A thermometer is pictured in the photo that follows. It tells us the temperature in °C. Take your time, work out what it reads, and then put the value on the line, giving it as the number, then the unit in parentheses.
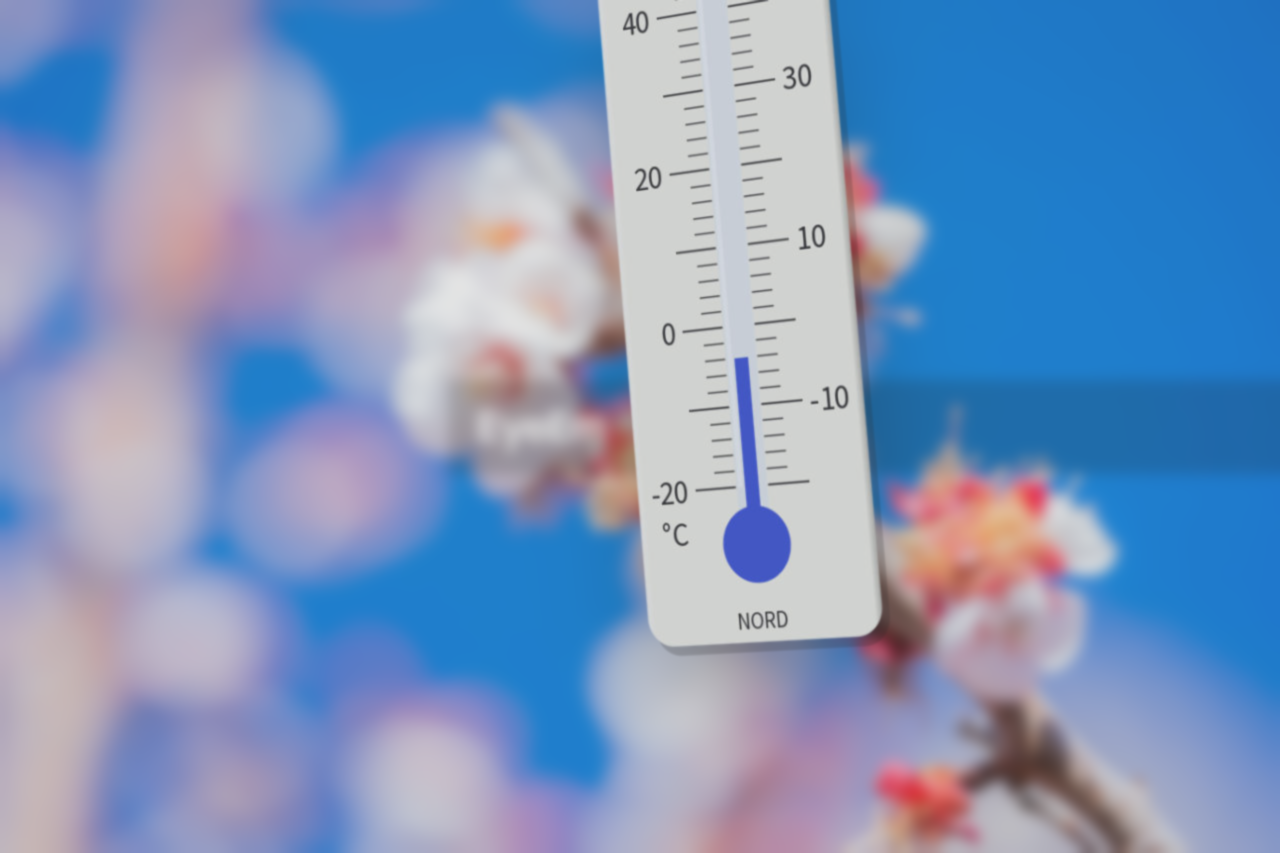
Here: -4 (°C)
